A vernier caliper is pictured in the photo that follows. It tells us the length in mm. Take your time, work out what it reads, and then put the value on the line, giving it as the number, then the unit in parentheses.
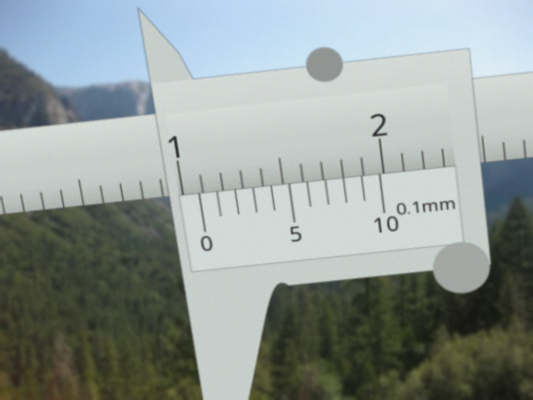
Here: 10.8 (mm)
